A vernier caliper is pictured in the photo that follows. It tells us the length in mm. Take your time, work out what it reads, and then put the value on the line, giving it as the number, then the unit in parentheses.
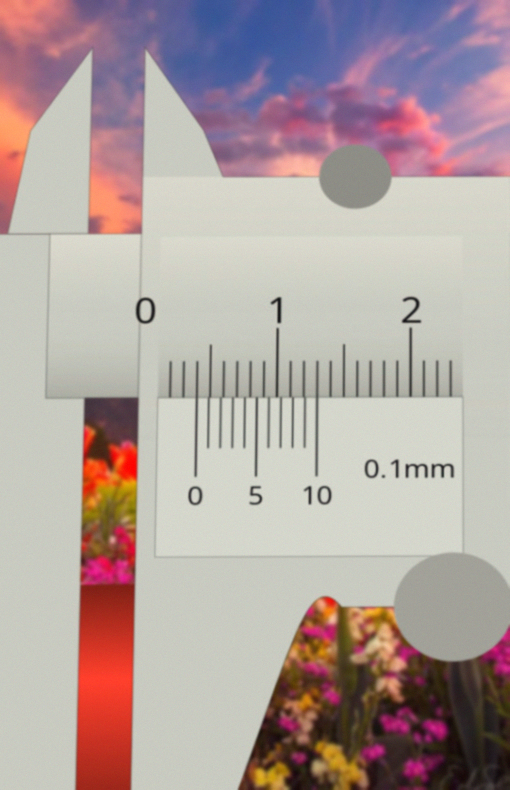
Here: 4.0 (mm)
